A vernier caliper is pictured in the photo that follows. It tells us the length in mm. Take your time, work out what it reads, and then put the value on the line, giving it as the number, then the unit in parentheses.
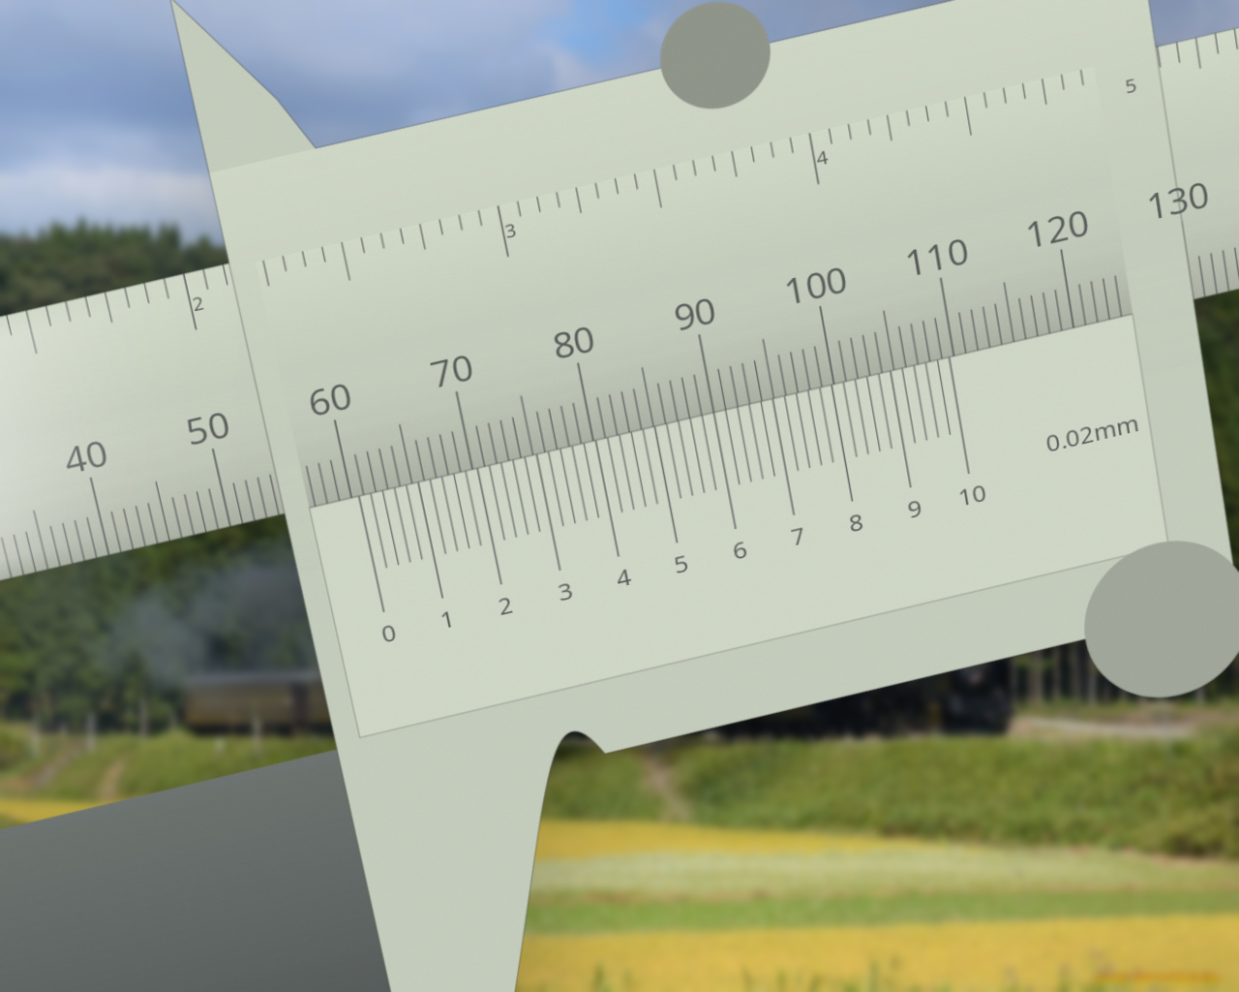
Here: 60.6 (mm)
